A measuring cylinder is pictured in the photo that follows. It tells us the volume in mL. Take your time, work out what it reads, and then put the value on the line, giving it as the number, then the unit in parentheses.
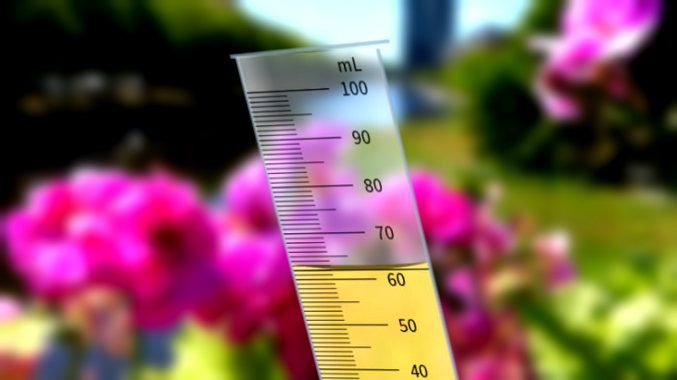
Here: 62 (mL)
